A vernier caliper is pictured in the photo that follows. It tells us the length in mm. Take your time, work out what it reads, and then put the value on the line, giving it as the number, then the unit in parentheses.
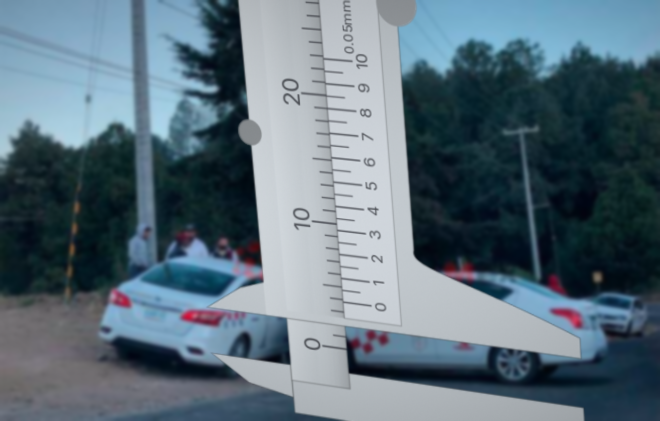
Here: 3.8 (mm)
